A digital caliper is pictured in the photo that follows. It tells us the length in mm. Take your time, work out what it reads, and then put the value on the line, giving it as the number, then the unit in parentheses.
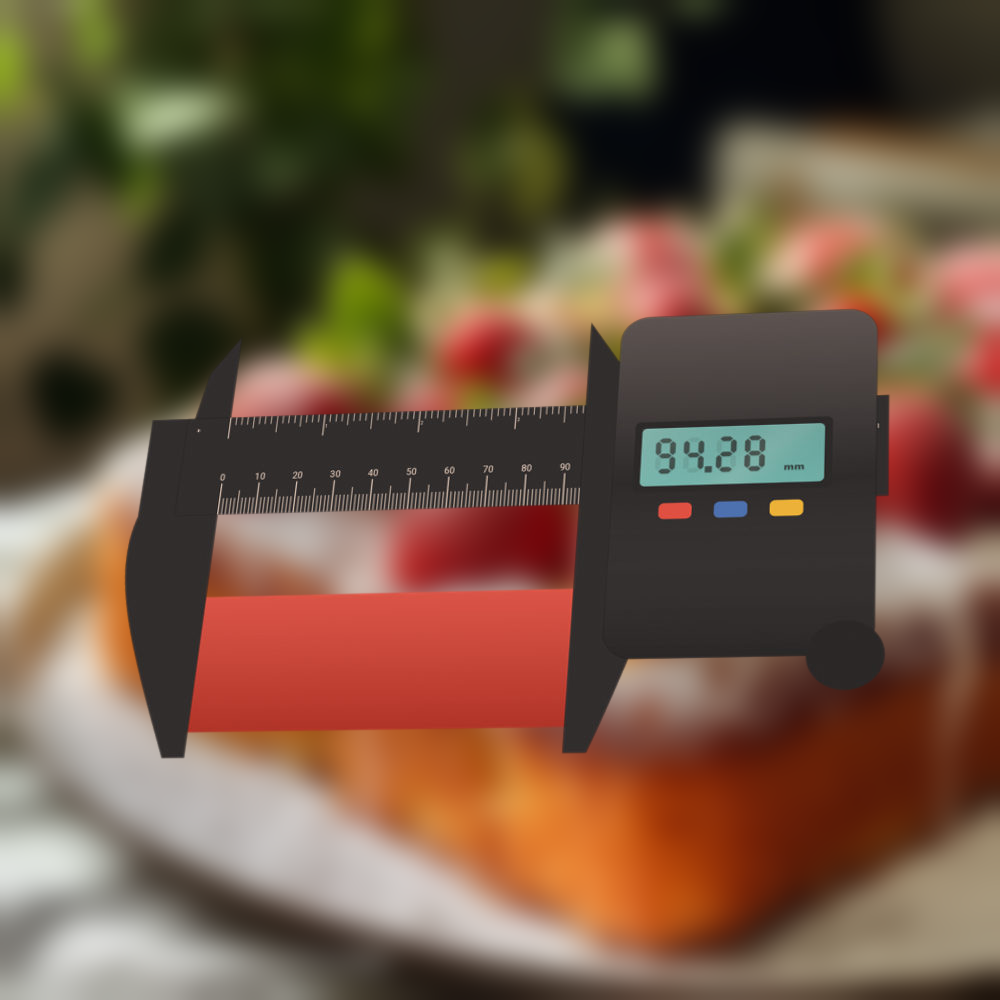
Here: 94.28 (mm)
